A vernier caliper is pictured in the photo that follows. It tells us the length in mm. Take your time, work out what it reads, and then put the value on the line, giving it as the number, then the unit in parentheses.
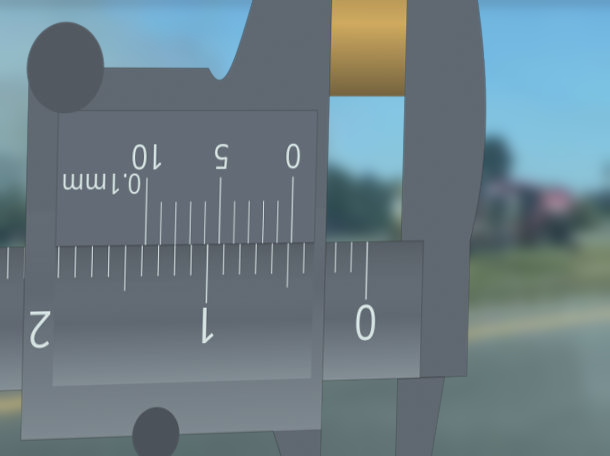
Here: 4.8 (mm)
